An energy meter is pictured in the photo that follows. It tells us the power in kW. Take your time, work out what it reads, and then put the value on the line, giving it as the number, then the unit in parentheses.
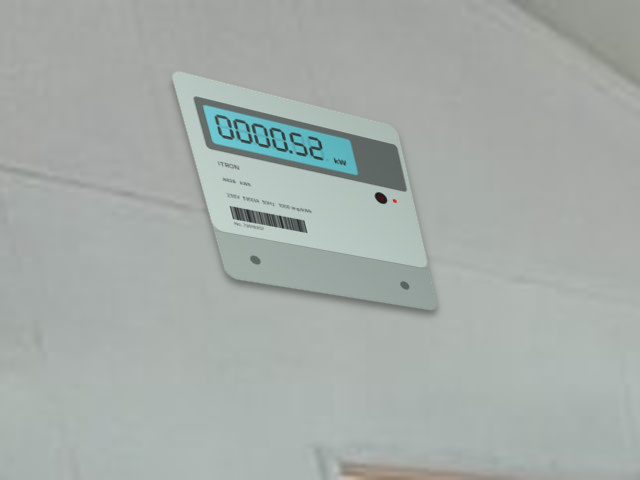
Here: 0.52 (kW)
